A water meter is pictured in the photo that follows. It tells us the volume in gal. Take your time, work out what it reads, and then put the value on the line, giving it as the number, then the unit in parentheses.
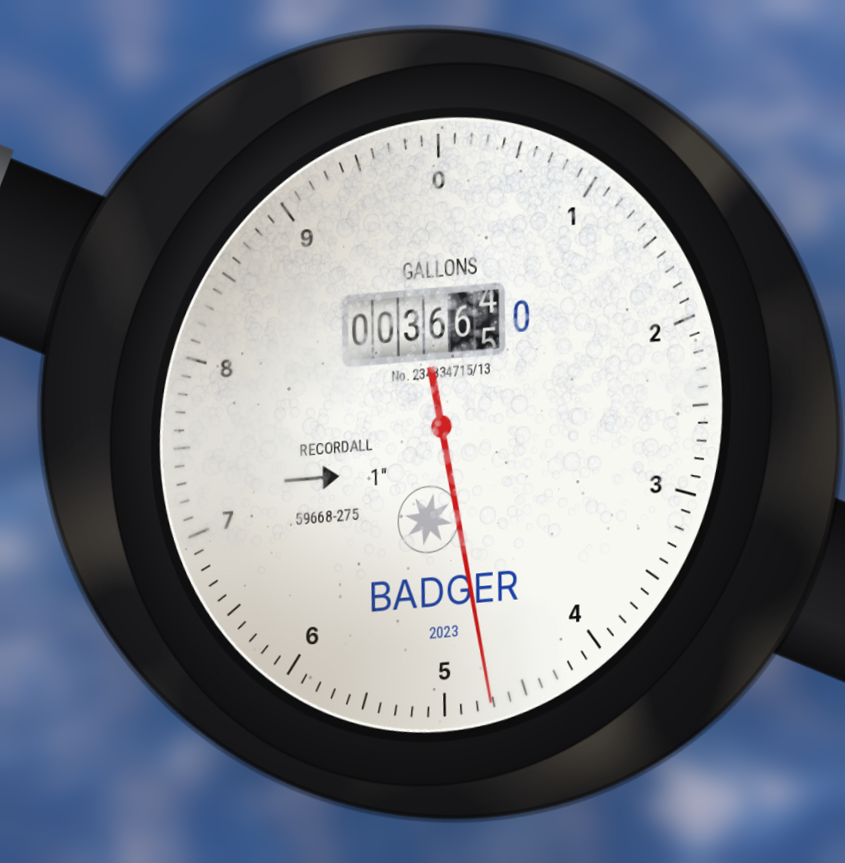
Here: 36644.7 (gal)
